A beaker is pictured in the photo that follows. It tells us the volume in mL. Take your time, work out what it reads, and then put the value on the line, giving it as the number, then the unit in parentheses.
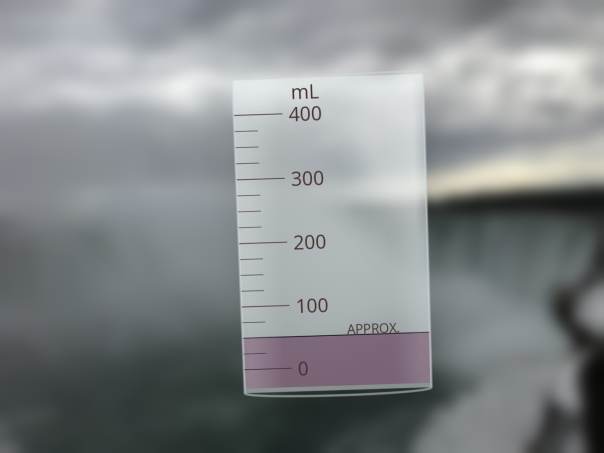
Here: 50 (mL)
